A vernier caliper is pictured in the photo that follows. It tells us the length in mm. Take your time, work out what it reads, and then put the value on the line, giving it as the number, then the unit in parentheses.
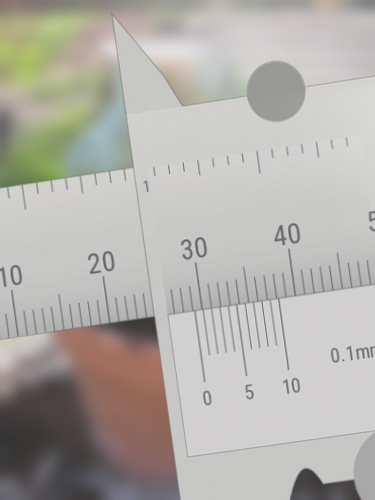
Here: 29.2 (mm)
